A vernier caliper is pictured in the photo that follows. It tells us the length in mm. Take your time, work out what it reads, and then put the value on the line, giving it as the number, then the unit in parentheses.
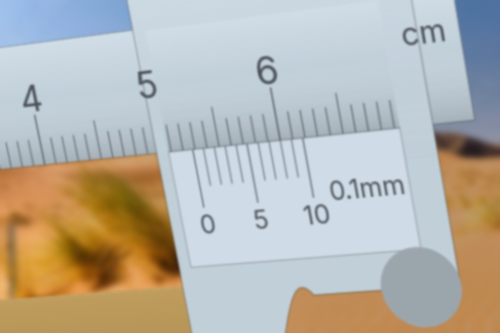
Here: 52.8 (mm)
